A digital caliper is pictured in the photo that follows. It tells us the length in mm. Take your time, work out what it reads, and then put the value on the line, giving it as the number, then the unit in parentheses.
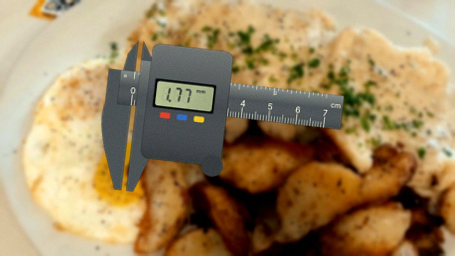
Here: 1.77 (mm)
